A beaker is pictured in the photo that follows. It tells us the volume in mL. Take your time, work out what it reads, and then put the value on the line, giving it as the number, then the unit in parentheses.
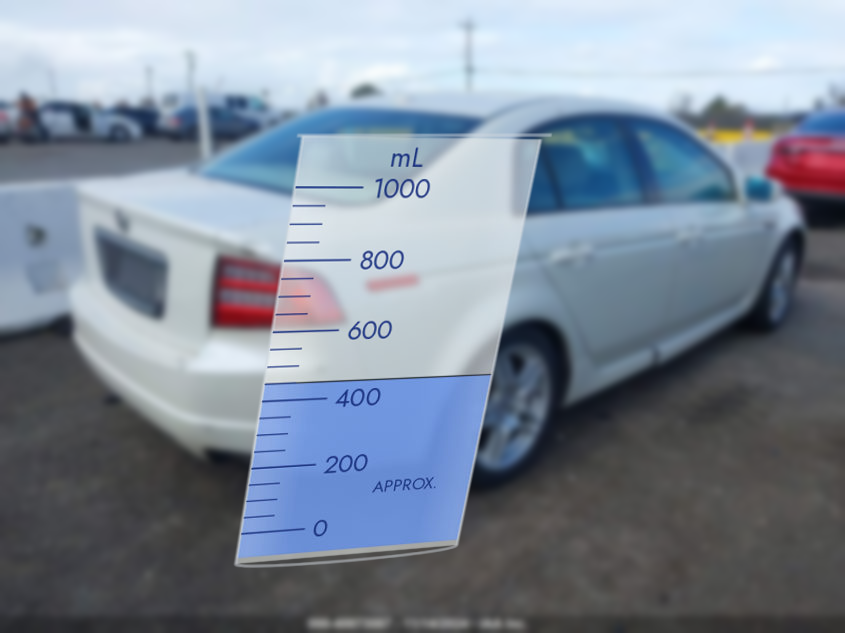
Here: 450 (mL)
